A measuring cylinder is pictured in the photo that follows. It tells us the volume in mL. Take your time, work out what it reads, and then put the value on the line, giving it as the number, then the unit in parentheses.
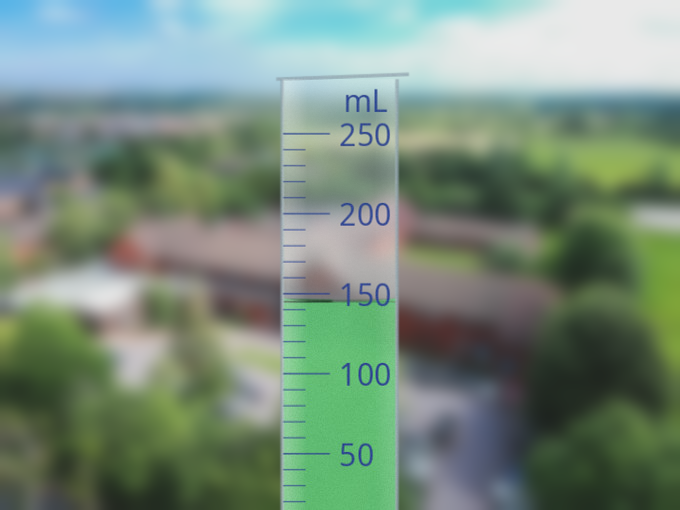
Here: 145 (mL)
